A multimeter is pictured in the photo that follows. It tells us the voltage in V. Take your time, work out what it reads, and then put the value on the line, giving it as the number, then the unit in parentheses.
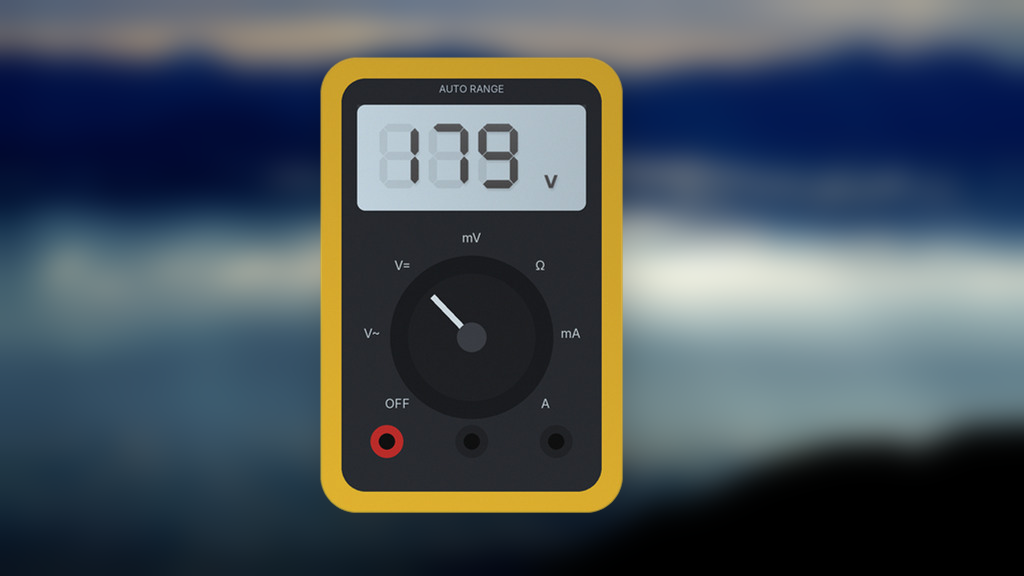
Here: 179 (V)
